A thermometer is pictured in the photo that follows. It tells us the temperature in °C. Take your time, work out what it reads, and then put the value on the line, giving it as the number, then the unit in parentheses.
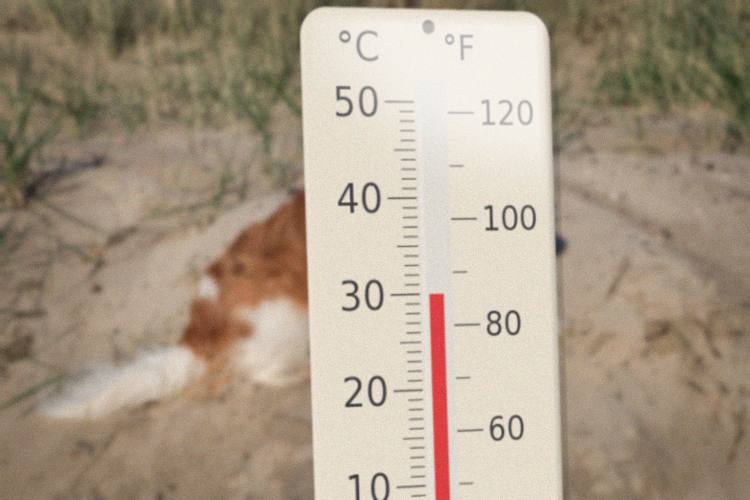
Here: 30 (°C)
